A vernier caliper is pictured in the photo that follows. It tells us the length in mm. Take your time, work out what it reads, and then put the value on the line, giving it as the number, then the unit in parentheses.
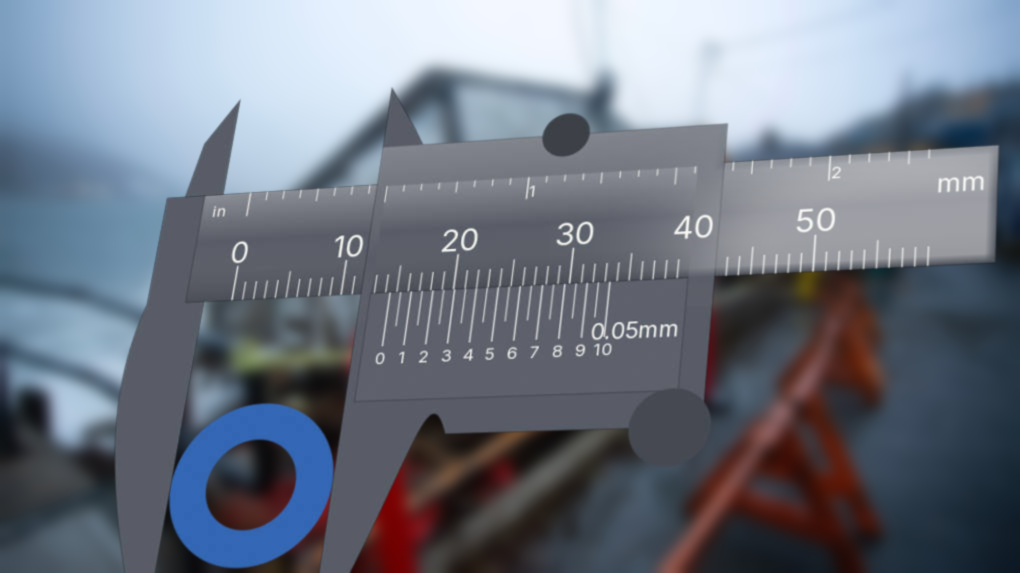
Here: 14.4 (mm)
